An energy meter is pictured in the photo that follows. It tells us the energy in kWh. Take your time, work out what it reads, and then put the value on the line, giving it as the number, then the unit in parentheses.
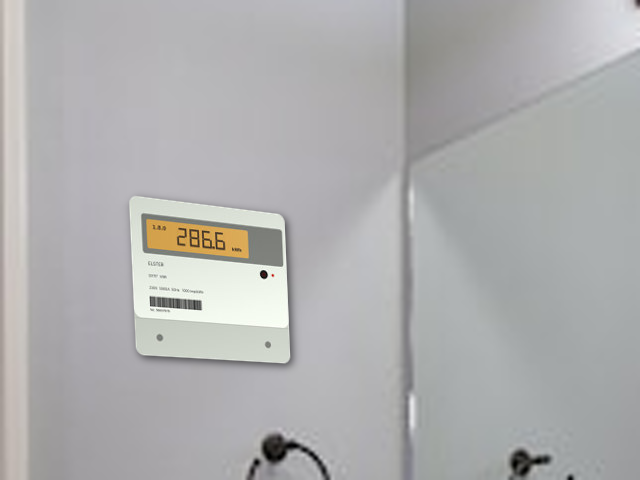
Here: 286.6 (kWh)
